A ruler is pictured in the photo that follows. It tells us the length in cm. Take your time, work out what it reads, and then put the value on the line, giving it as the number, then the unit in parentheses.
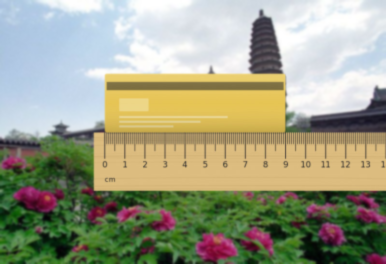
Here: 9 (cm)
